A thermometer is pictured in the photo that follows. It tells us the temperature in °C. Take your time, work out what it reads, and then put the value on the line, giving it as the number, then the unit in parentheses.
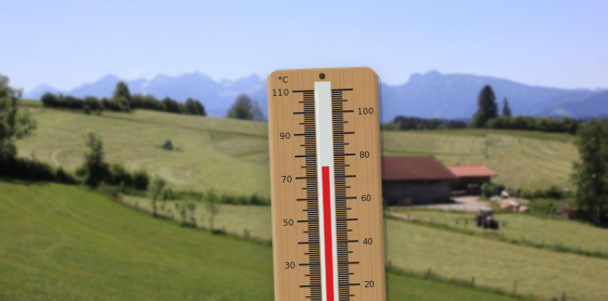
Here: 75 (°C)
